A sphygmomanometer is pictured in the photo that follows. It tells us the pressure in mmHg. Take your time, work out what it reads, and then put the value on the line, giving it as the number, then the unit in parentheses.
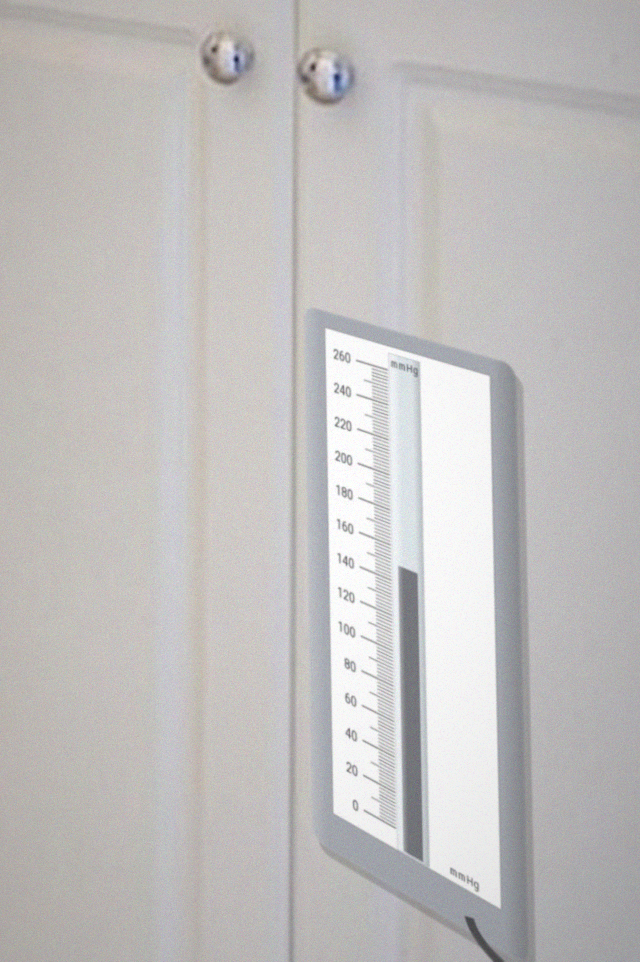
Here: 150 (mmHg)
